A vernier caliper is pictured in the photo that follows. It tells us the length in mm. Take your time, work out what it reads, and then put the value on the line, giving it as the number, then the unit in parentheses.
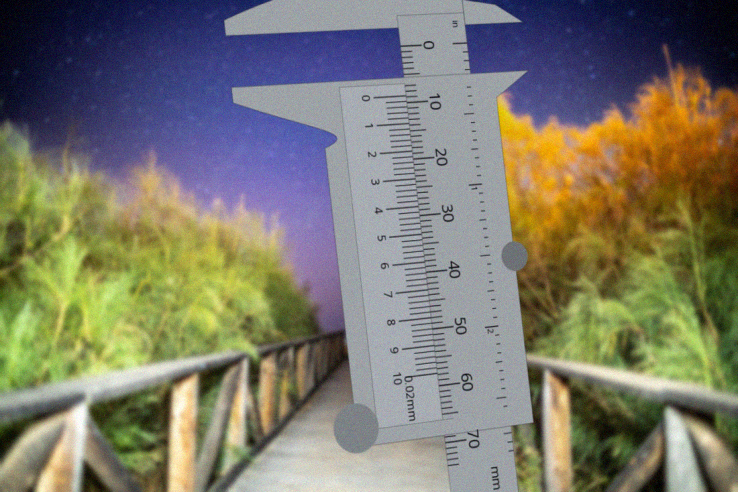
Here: 8.8 (mm)
